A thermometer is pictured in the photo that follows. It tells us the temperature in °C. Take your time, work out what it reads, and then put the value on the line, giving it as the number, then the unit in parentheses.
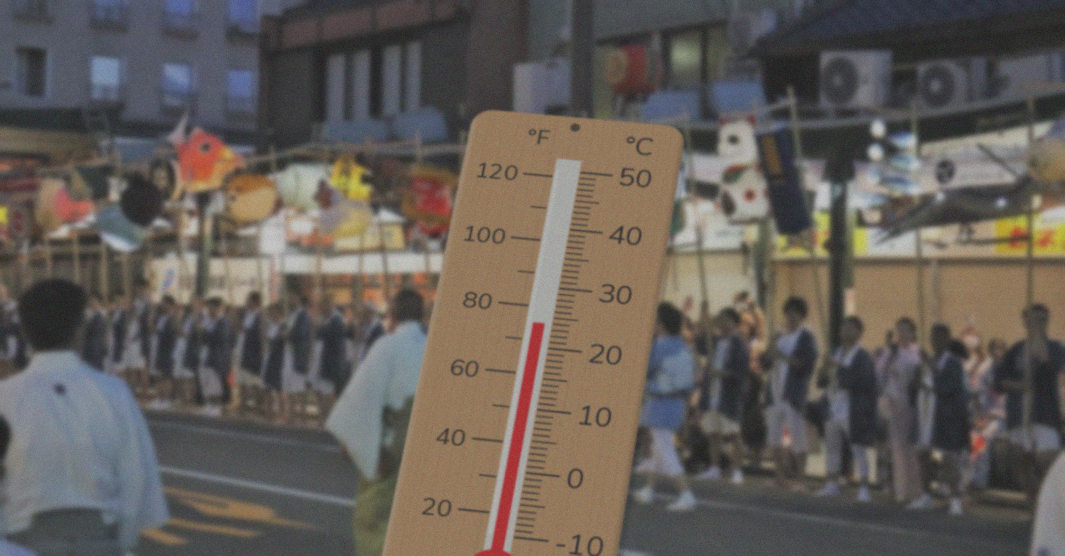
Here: 24 (°C)
